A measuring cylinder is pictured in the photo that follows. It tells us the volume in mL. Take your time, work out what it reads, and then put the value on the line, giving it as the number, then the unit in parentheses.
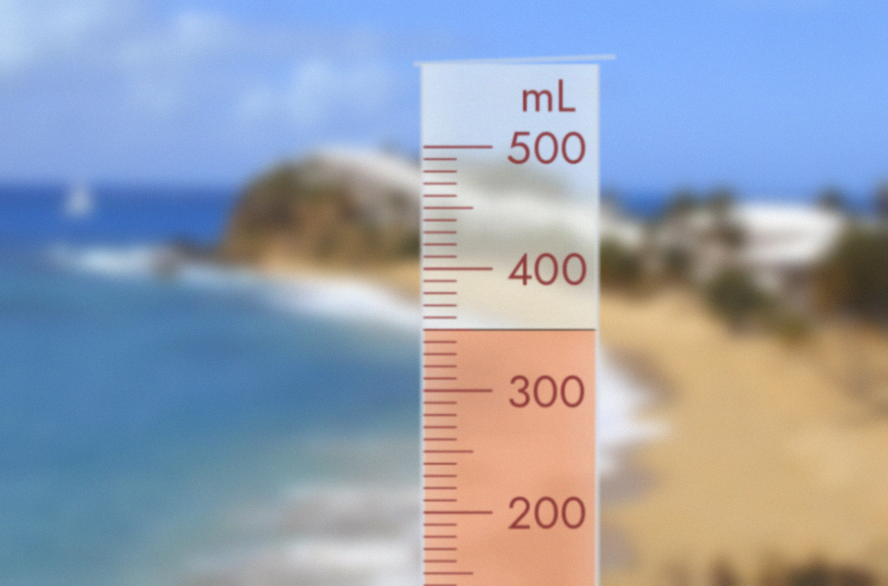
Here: 350 (mL)
